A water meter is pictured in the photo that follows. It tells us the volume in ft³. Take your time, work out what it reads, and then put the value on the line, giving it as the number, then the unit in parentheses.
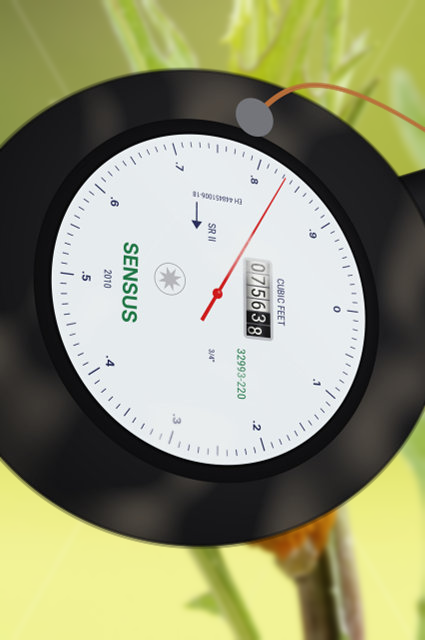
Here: 75637.83 (ft³)
